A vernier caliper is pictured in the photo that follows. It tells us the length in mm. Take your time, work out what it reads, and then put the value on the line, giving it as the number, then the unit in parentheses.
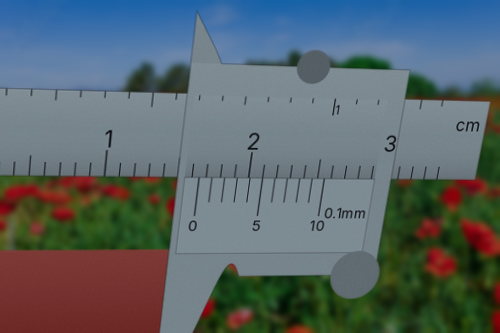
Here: 16.5 (mm)
